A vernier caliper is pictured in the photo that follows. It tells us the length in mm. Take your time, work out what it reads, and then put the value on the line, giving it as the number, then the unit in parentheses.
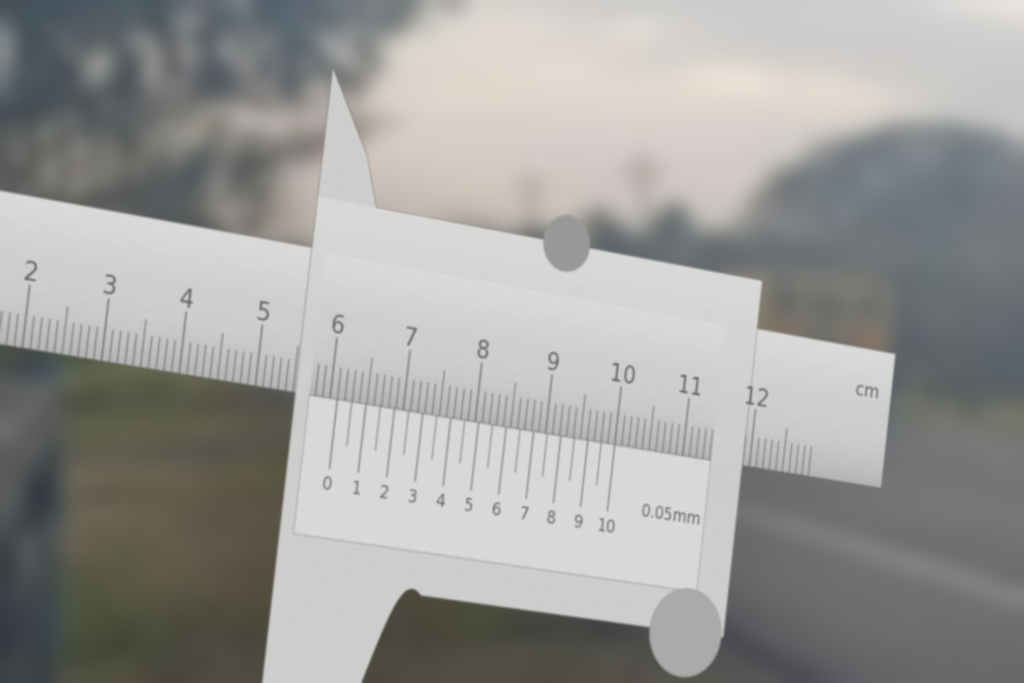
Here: 61.0 (mm)
